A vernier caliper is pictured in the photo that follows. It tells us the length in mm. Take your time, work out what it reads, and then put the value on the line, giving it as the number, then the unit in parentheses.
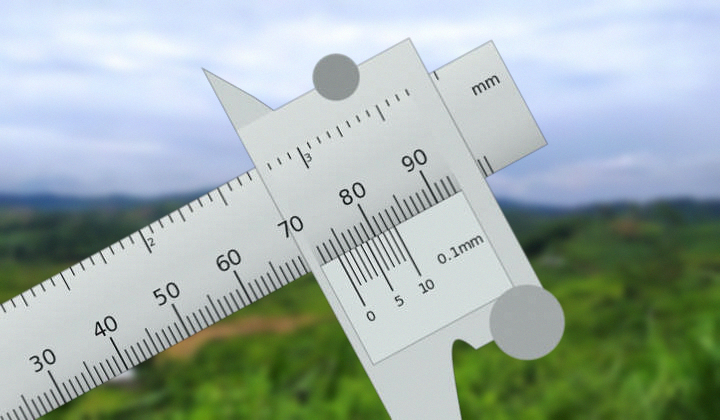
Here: 74.0 (mm)
